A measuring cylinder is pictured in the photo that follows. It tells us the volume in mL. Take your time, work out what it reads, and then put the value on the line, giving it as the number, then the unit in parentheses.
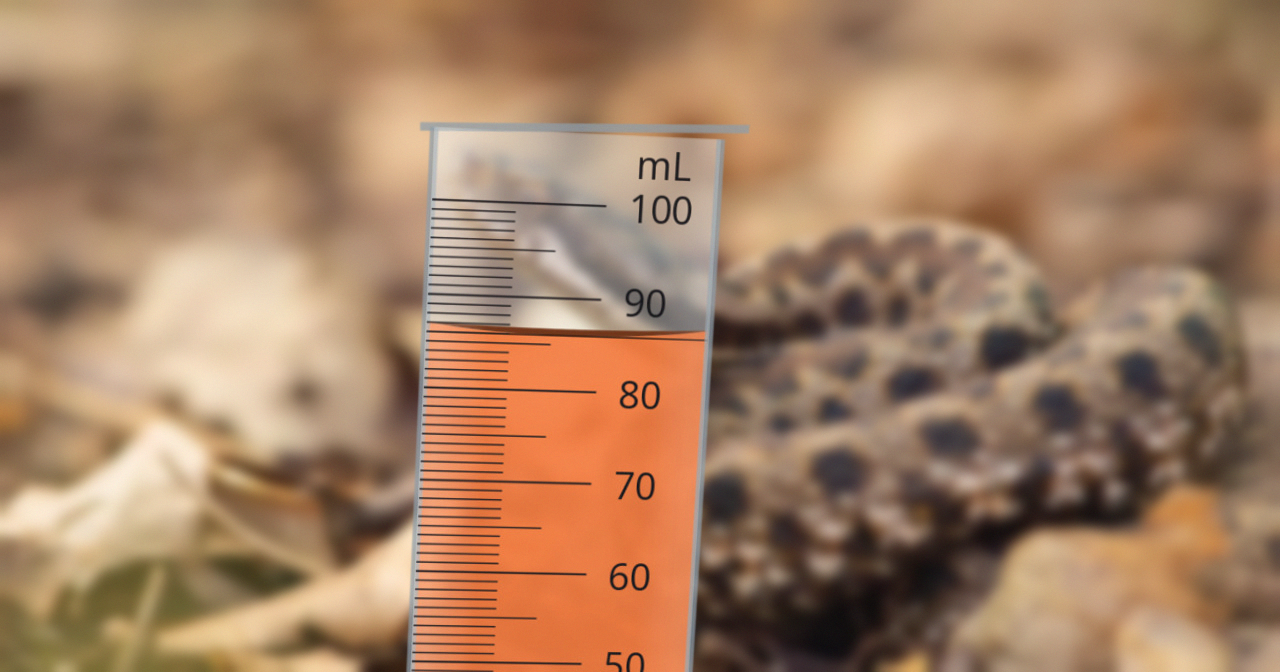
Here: 86 (mL)
